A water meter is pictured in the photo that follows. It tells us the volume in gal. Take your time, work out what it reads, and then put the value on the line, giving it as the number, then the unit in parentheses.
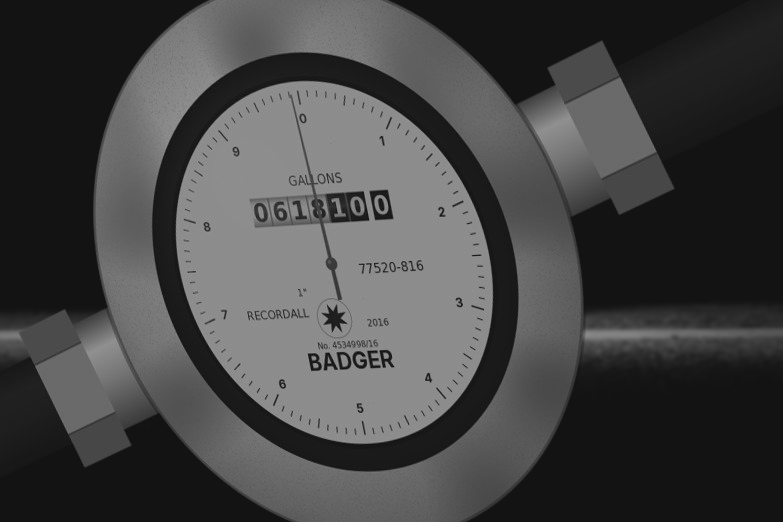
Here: 618099.9 (gal)
